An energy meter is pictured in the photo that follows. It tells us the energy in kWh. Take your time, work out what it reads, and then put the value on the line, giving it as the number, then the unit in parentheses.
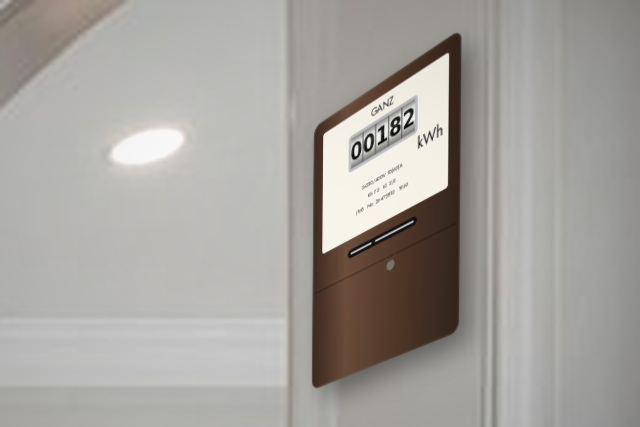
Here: 182 (kWh)
